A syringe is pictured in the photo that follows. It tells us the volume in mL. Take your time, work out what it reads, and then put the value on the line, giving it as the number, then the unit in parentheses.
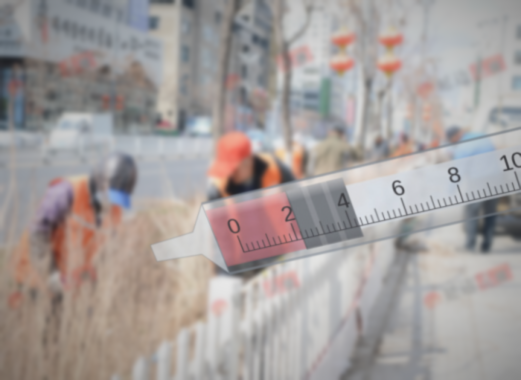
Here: 2.2 (mL)
